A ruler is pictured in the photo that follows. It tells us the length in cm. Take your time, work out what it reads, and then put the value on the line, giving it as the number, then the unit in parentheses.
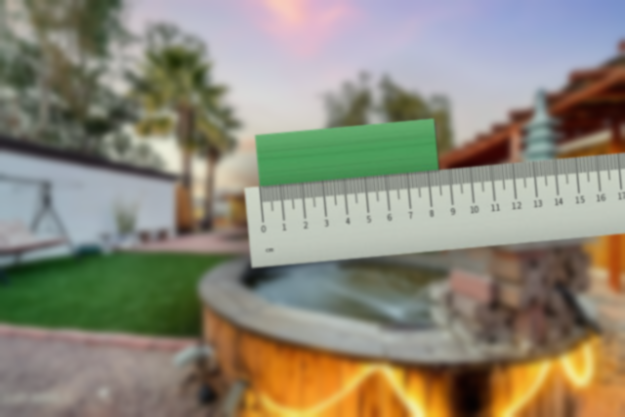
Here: 8.5 (cm)
